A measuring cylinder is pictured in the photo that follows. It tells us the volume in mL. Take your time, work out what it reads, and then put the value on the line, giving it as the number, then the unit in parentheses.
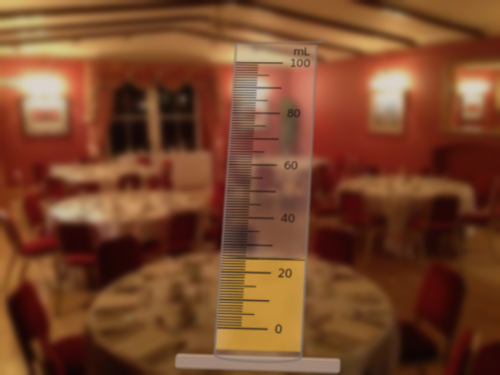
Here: 25 (mL)
